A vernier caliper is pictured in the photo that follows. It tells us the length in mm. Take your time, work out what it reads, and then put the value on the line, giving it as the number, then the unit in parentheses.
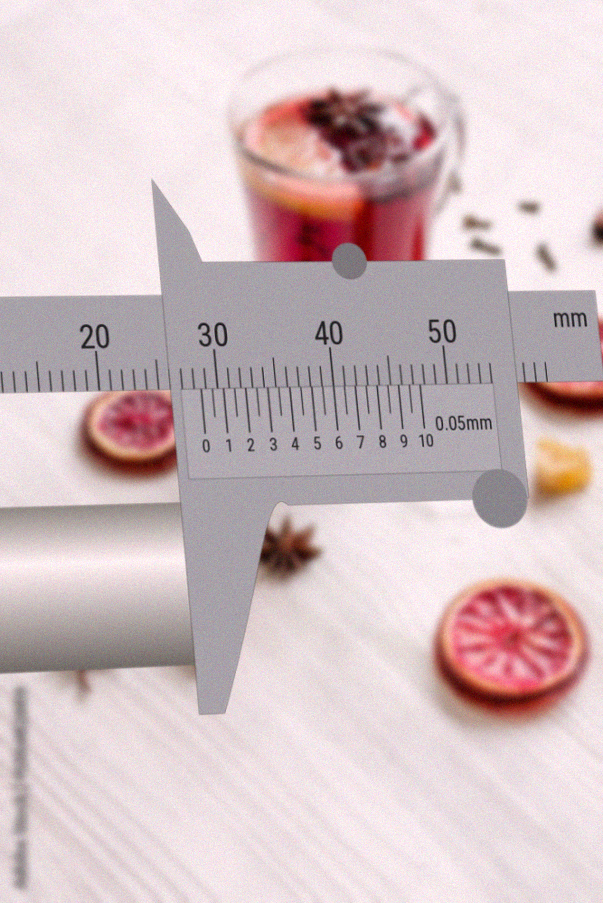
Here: 28.6 (mm)
